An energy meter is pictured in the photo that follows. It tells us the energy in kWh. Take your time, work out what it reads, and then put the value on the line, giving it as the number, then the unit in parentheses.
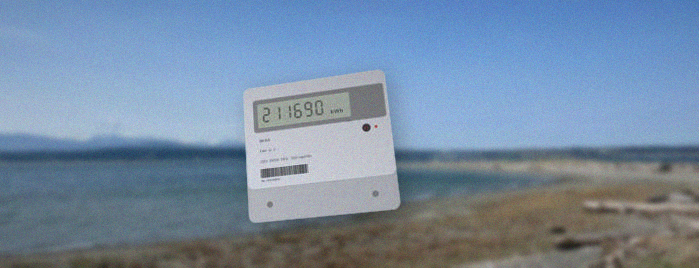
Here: 211690 (kWh)
